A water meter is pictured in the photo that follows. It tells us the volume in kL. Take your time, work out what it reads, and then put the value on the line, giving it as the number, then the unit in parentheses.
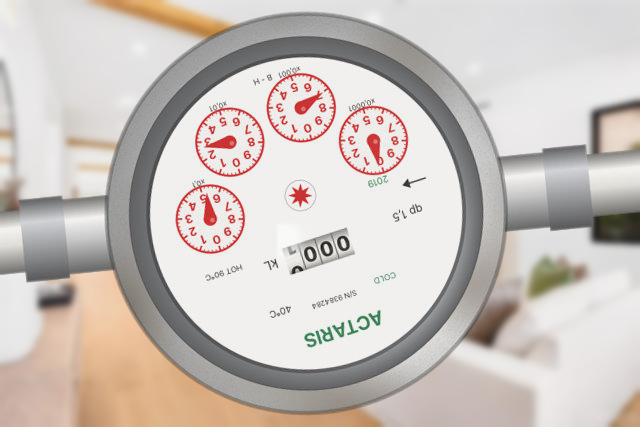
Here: 0.5270 (kL)
